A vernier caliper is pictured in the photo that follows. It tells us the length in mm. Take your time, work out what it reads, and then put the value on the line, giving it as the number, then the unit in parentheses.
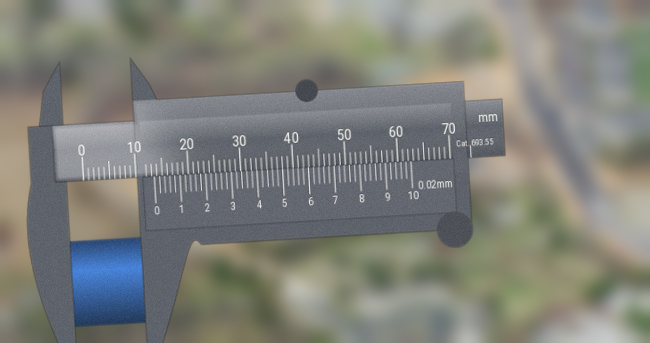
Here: 13.5 (mm)
